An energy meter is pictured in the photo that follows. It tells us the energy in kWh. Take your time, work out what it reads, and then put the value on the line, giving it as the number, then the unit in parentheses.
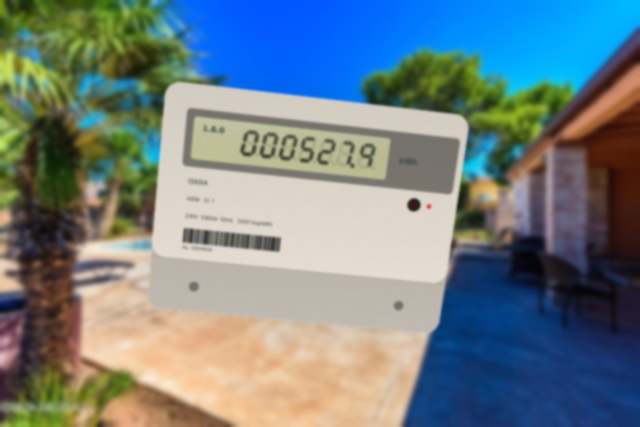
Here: 527.9 (kWh)
